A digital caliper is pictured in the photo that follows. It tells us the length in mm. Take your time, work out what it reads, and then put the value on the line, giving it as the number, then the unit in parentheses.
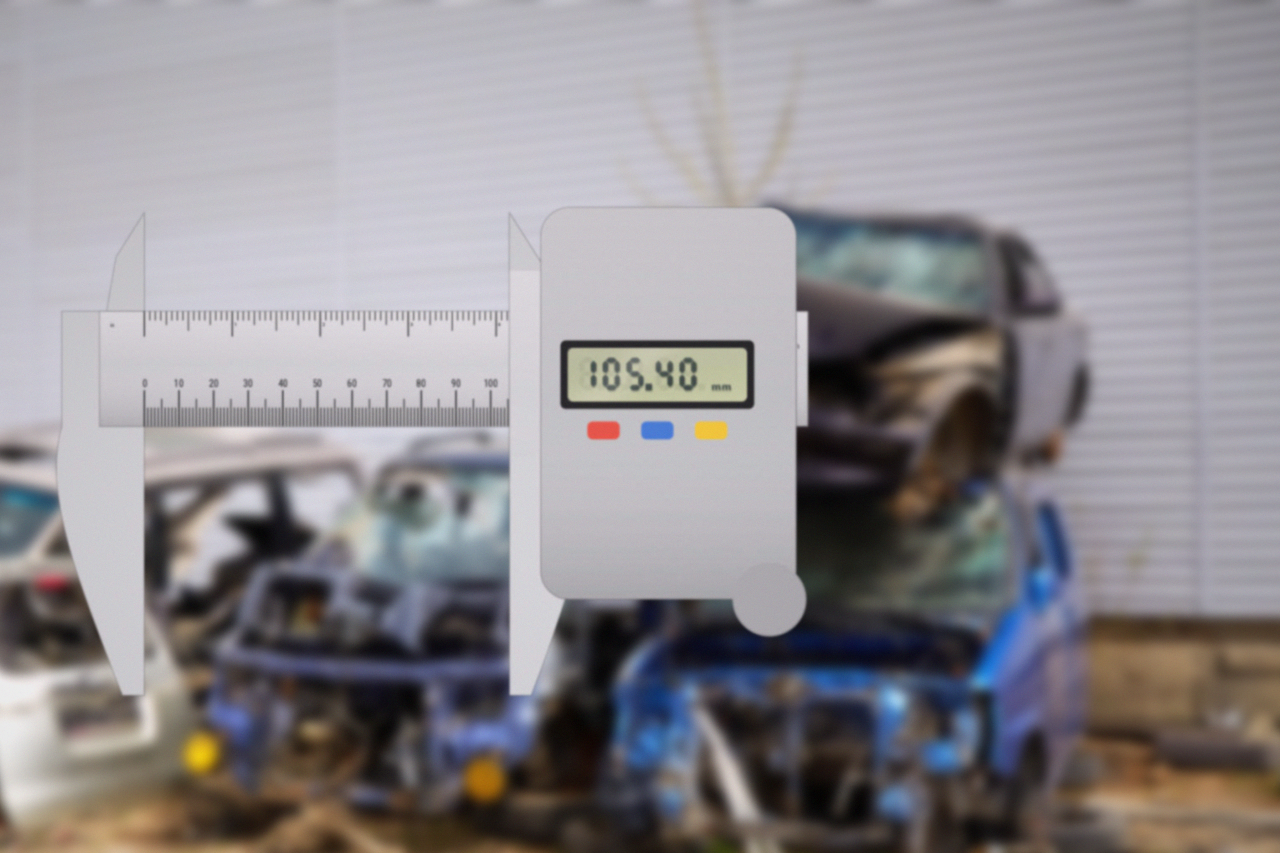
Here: 105.40 (mm)
